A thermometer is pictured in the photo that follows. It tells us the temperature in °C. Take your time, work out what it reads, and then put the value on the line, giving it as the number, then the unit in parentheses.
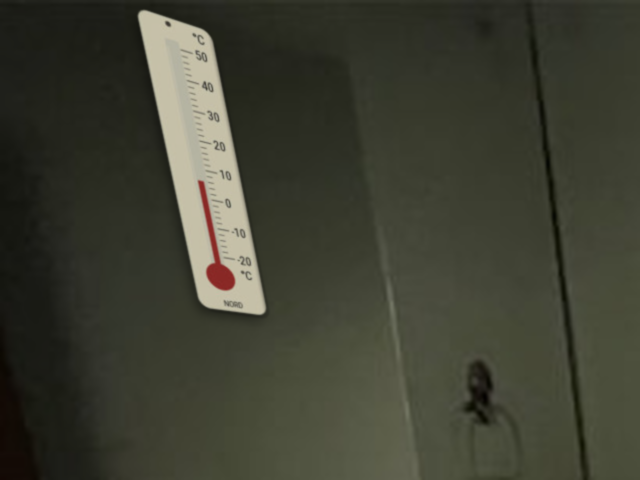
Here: 6 (°C)
